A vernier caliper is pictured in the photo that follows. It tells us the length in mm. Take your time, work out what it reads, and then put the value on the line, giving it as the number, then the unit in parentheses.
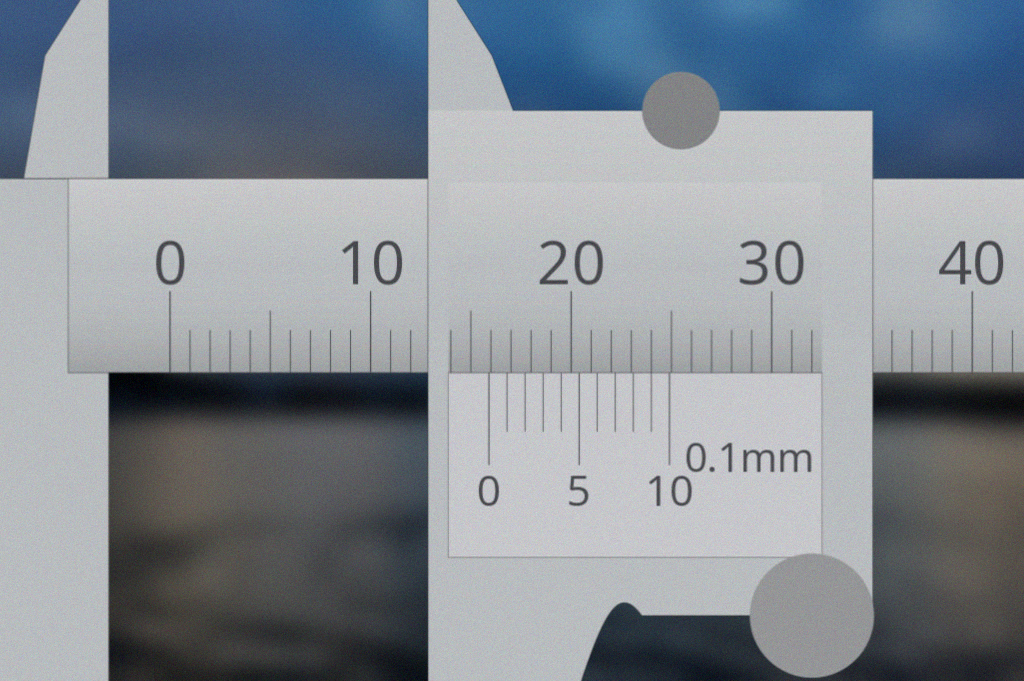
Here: 15.9 (mm)
